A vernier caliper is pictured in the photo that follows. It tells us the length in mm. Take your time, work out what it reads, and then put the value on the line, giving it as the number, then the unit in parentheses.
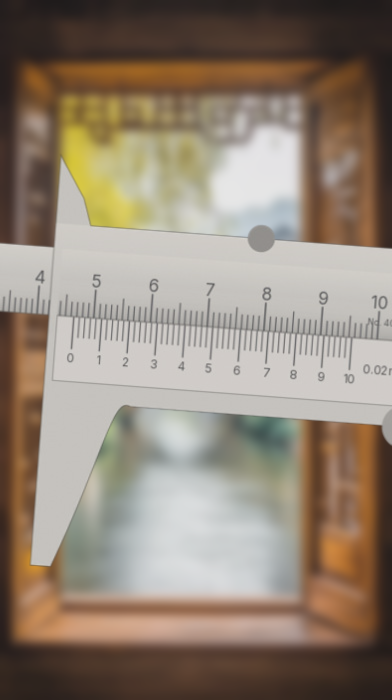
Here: 46.5 (mm)
